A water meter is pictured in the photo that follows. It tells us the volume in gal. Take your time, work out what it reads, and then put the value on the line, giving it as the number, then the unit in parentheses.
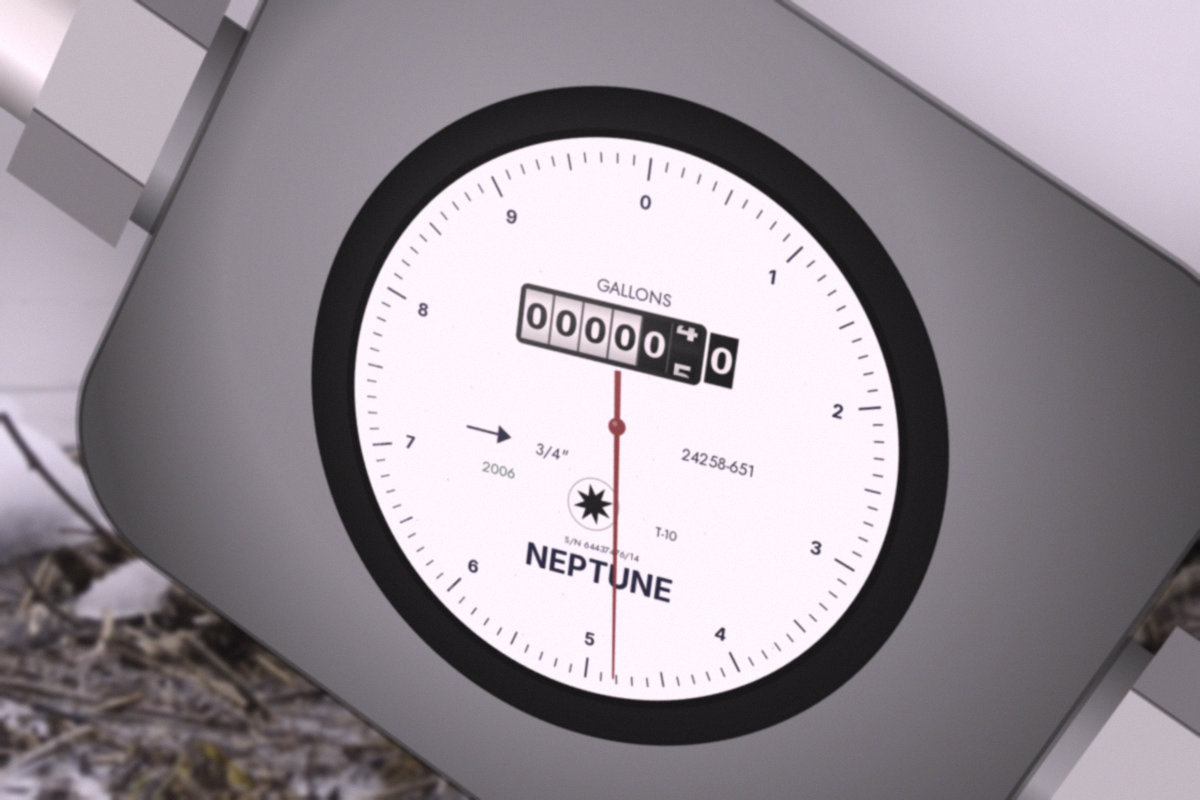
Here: 44.8 (gal)
